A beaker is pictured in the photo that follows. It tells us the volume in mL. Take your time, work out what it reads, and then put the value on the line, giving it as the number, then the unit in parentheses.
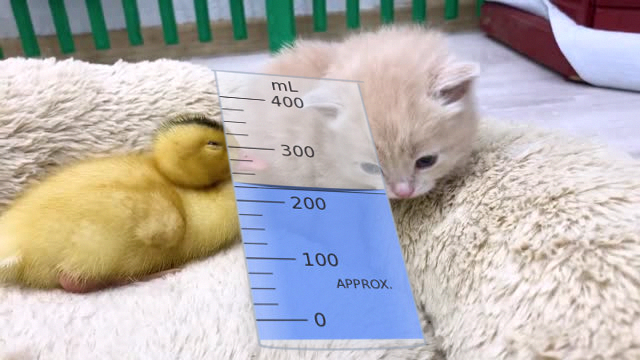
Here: 225 (mL)
